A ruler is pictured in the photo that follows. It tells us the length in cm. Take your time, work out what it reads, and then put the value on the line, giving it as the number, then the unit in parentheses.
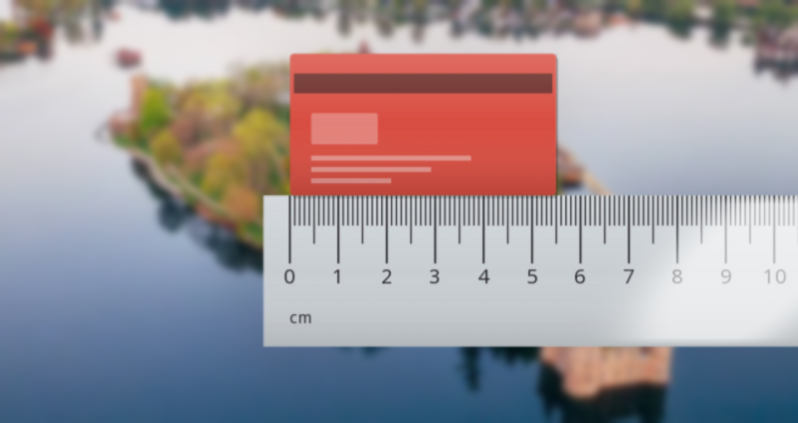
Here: 5.5 (cm)
